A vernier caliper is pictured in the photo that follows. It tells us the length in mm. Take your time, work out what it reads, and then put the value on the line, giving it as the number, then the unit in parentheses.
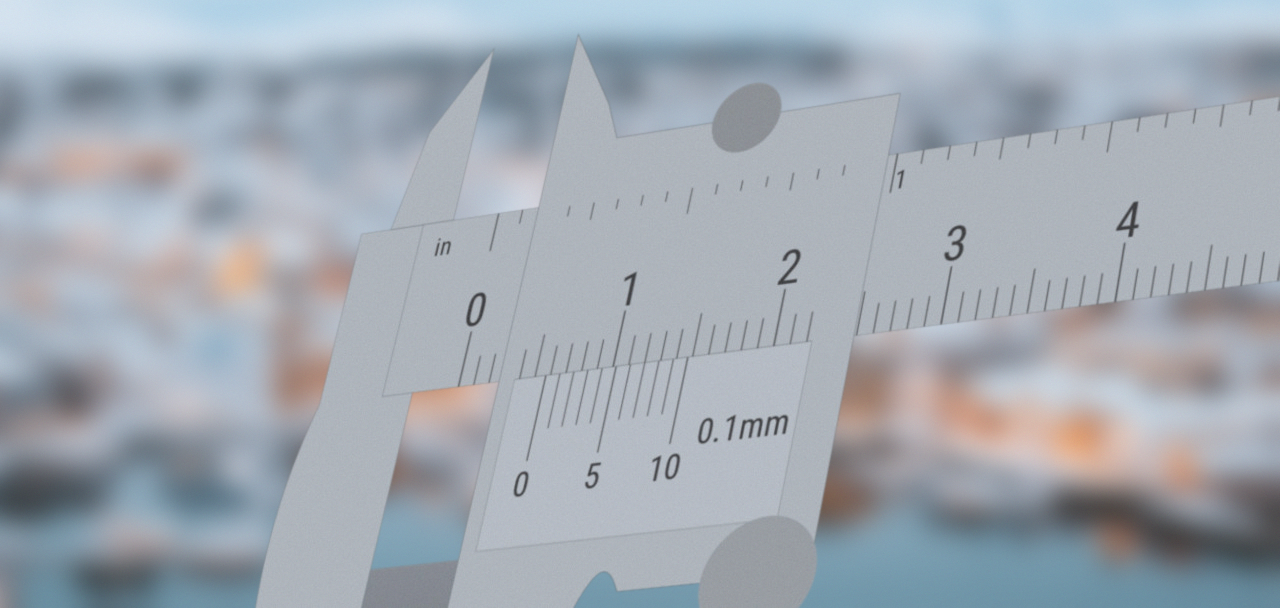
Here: 5.7 (mm)
